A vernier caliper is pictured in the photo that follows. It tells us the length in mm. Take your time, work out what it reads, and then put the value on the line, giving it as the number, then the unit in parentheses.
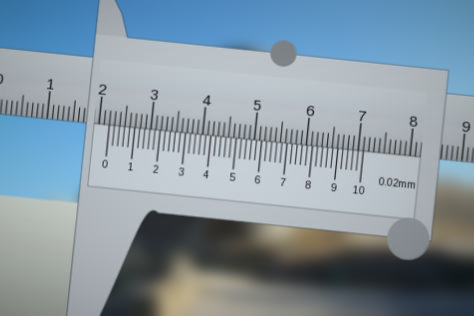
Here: 22.0 (mm)
